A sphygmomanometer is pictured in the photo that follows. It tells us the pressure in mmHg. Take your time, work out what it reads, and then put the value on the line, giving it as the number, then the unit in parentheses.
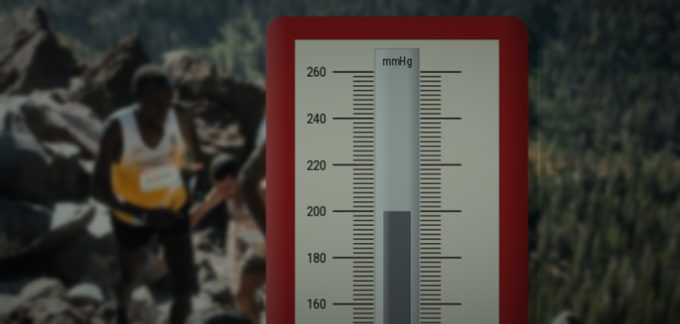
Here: 200 (mmHg)
